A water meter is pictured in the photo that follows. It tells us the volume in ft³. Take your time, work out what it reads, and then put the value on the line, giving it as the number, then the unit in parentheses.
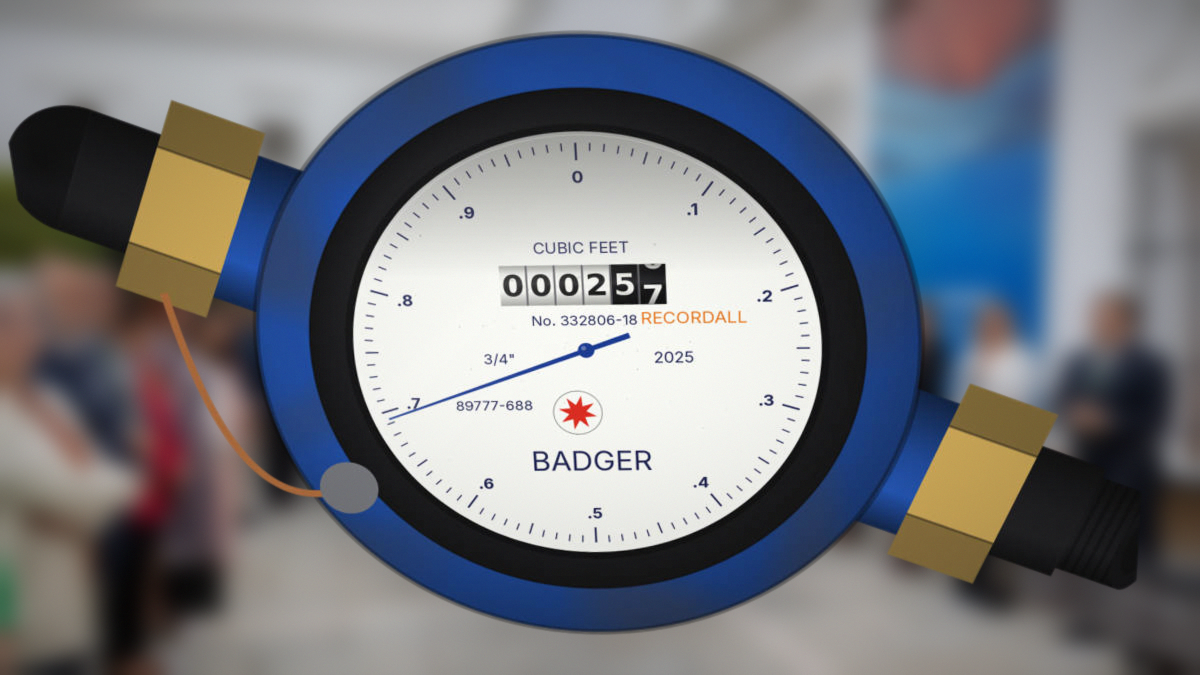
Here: 256.69 (ft³)
